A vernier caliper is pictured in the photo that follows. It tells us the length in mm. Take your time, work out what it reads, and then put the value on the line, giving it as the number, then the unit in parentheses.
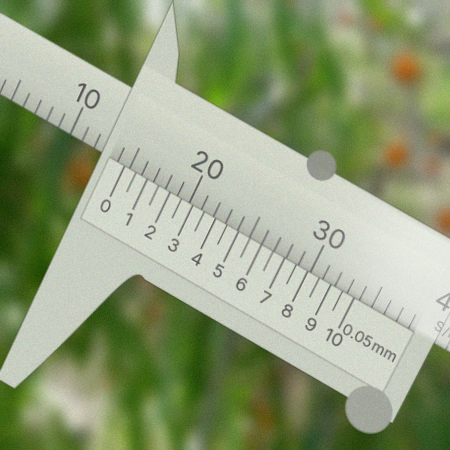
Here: 14.6 (mm)
